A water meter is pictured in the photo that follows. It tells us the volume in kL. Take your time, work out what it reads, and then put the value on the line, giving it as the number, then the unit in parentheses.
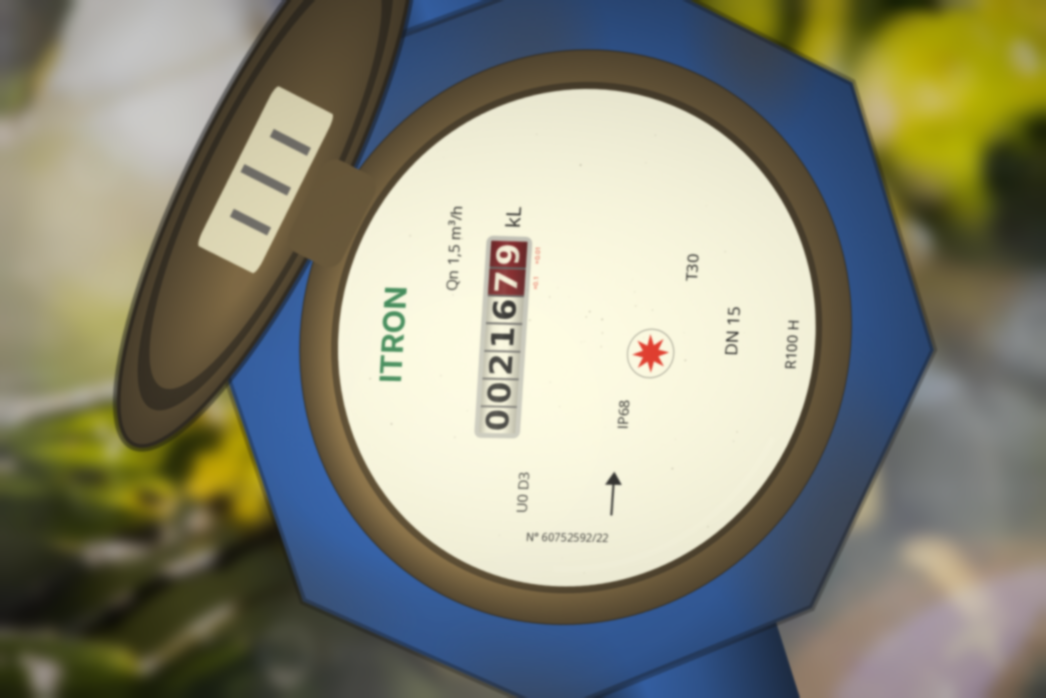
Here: 216.79 (kL)
